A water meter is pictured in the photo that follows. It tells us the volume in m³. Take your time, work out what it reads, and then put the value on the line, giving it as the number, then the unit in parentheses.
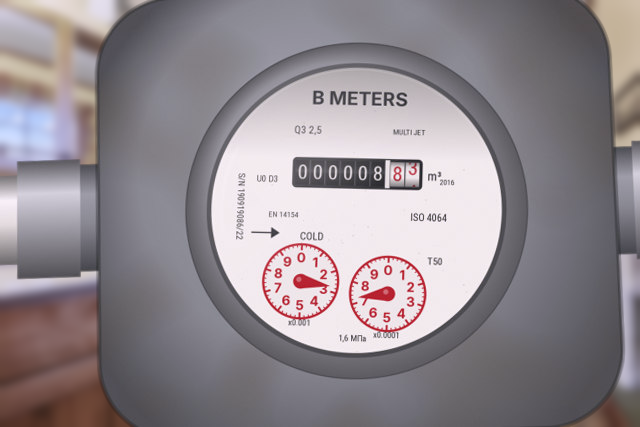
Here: 8.8327 (m³)
